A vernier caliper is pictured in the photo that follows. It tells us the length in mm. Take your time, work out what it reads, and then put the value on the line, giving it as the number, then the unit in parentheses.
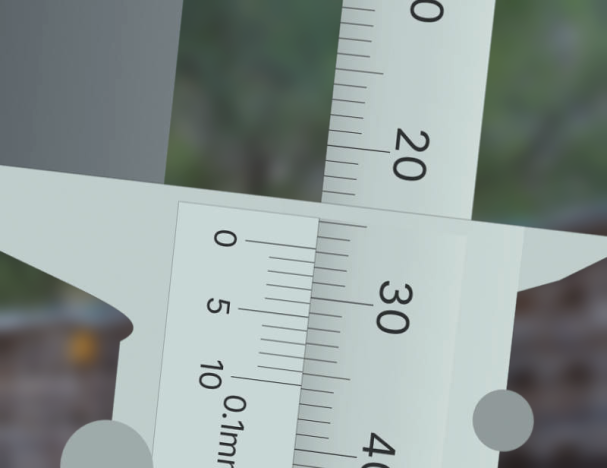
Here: 26.8 (mm)
